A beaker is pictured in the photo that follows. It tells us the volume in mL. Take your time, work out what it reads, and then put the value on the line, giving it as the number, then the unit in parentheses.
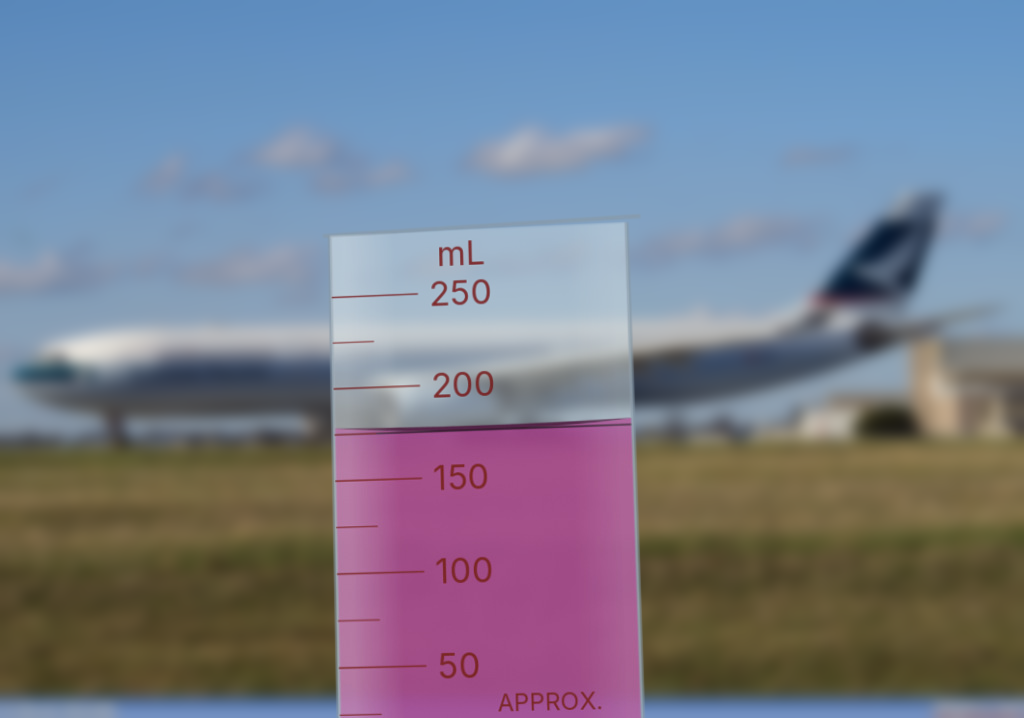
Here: 175 (mL)
